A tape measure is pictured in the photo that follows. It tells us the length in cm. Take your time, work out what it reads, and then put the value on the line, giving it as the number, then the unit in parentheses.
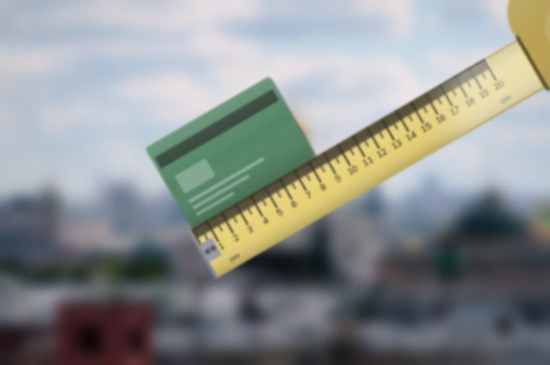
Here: 8.5 (cm)
